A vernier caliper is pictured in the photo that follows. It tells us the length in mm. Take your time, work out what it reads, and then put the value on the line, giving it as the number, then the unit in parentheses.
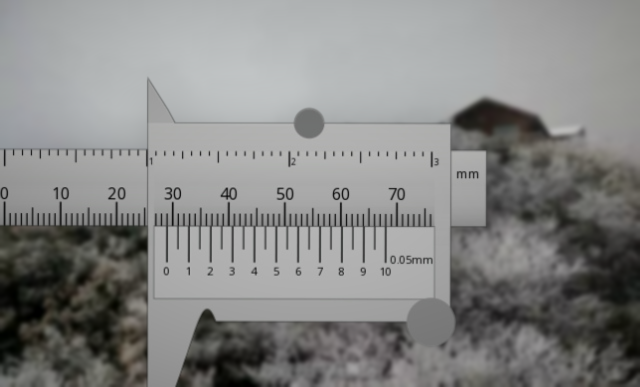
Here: 29.0 (mm)
